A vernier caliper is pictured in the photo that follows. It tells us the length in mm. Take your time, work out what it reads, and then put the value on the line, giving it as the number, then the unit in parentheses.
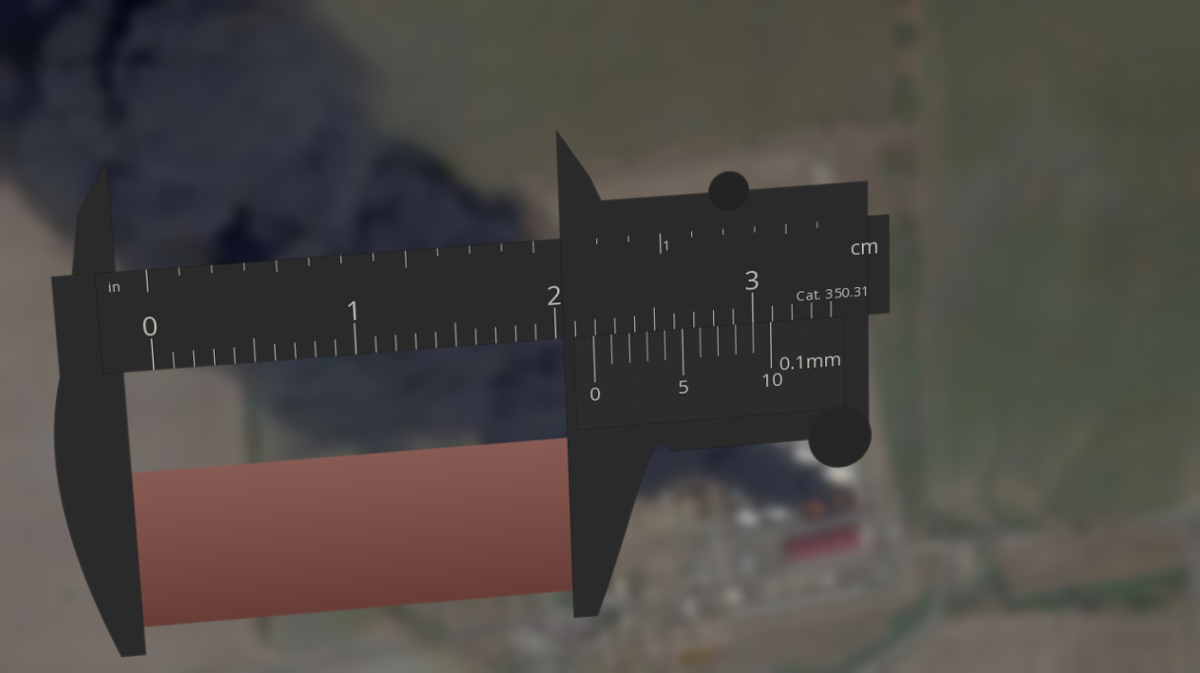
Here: 21.9 (mm)
